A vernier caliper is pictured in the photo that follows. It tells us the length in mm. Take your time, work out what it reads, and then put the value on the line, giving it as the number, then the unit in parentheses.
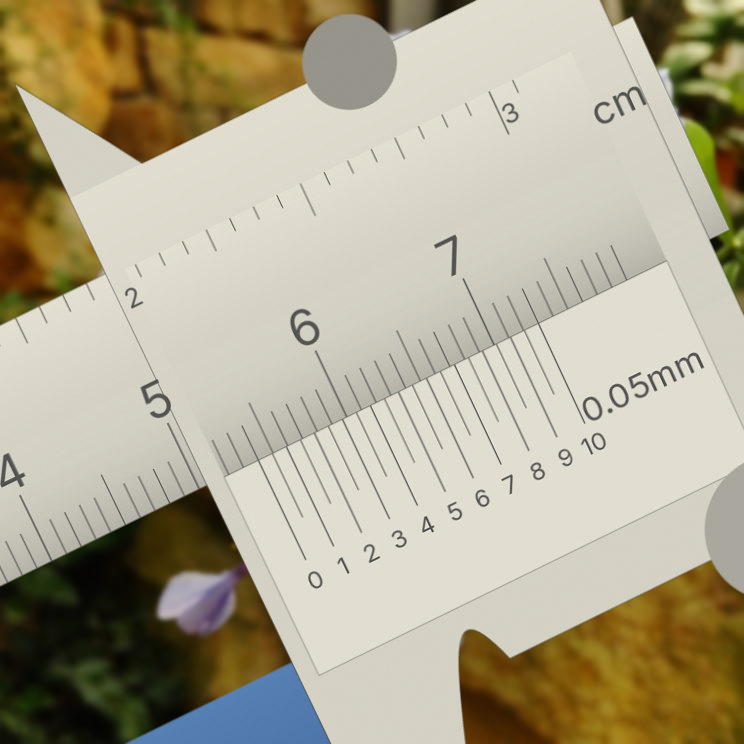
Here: 54.0 (mm)
